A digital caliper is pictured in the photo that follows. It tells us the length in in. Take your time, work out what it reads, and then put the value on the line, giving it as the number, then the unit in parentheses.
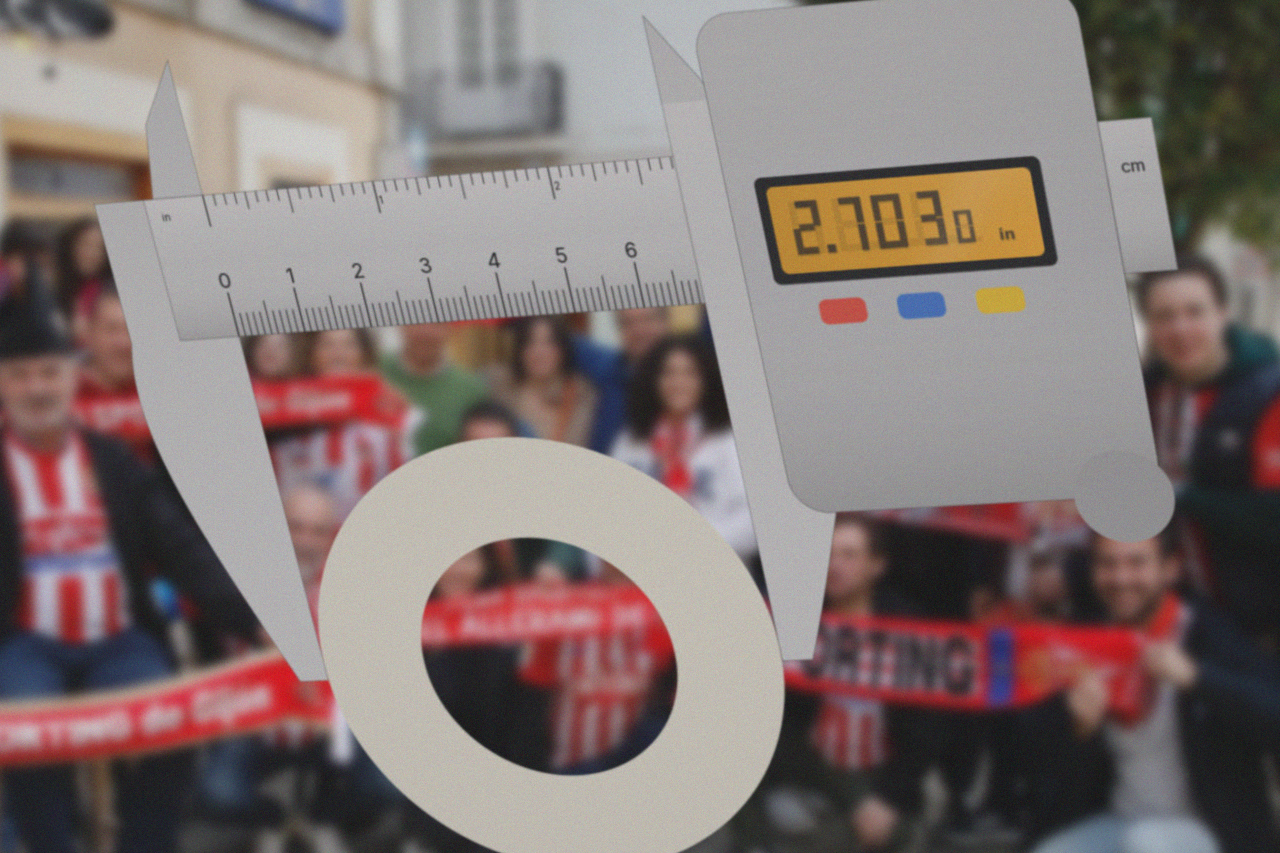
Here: 2.7030 (in)
